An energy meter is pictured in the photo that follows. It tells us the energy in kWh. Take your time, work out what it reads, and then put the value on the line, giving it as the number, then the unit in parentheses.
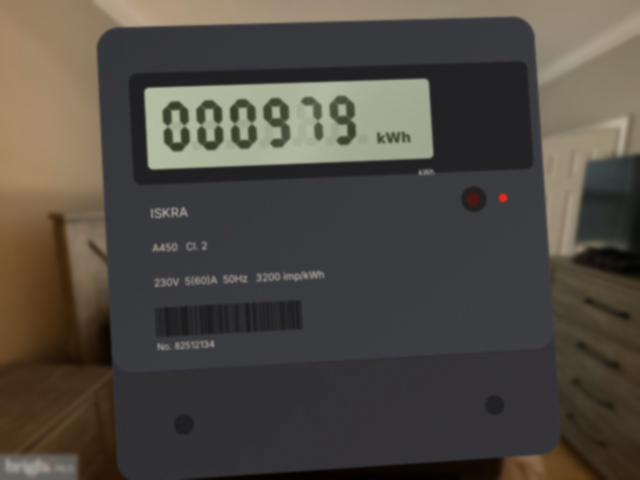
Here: 979 (kWh)
